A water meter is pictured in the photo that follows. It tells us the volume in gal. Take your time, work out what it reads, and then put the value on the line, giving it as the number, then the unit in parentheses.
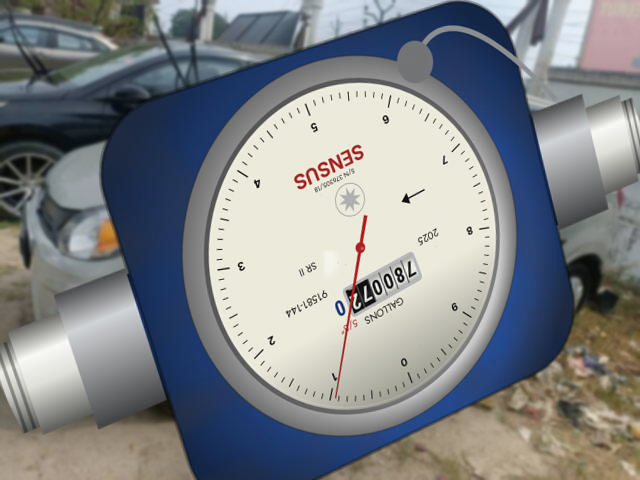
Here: 7800720.9 (gal)
